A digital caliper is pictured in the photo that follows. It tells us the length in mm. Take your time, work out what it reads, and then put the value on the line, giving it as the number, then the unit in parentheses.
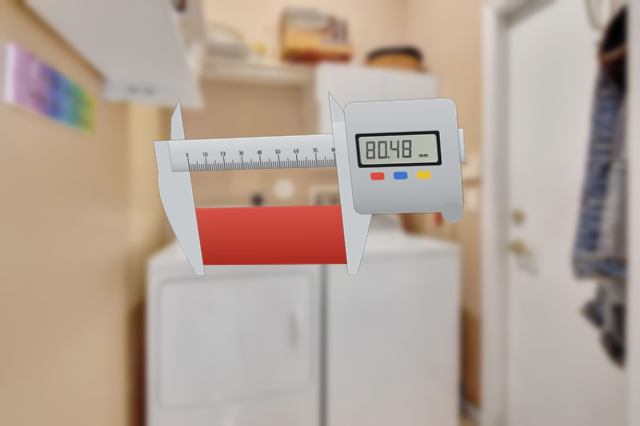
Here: 80.48 (mm)
